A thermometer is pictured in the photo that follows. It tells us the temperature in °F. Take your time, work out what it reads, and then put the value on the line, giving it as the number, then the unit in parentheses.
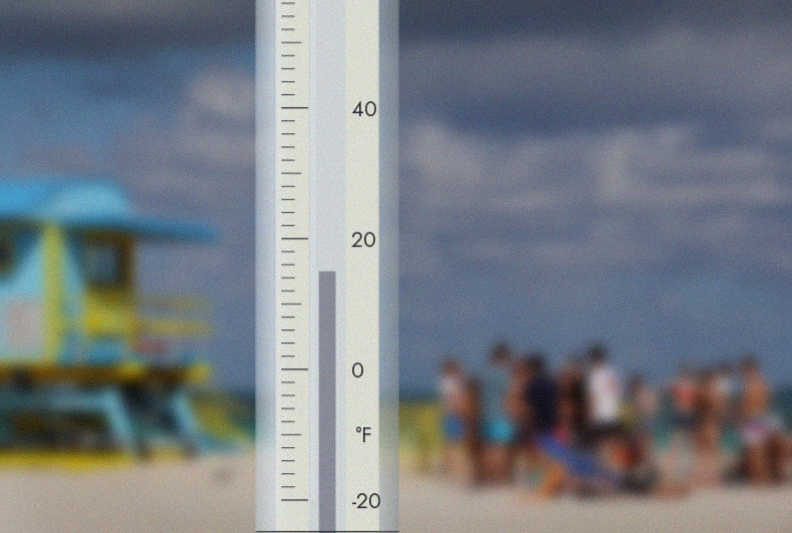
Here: 15 (°F)
